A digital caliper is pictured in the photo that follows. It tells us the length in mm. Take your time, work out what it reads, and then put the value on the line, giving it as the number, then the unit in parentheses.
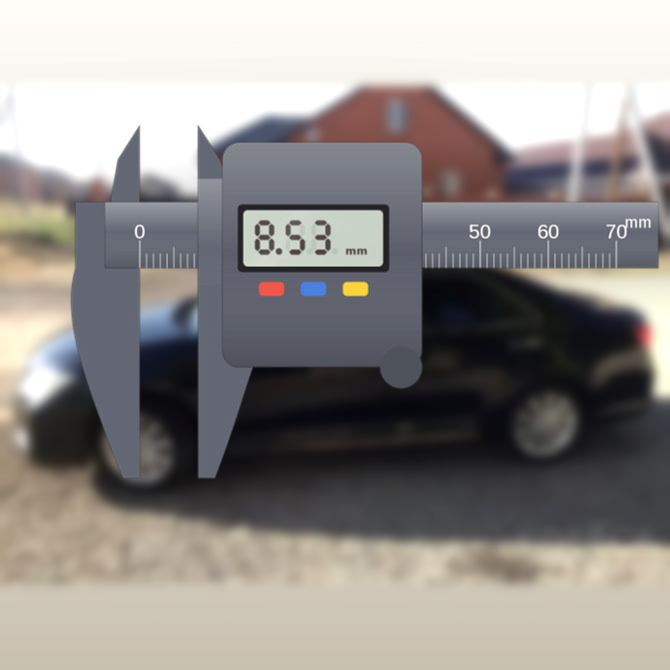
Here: 8.53 (mm)
